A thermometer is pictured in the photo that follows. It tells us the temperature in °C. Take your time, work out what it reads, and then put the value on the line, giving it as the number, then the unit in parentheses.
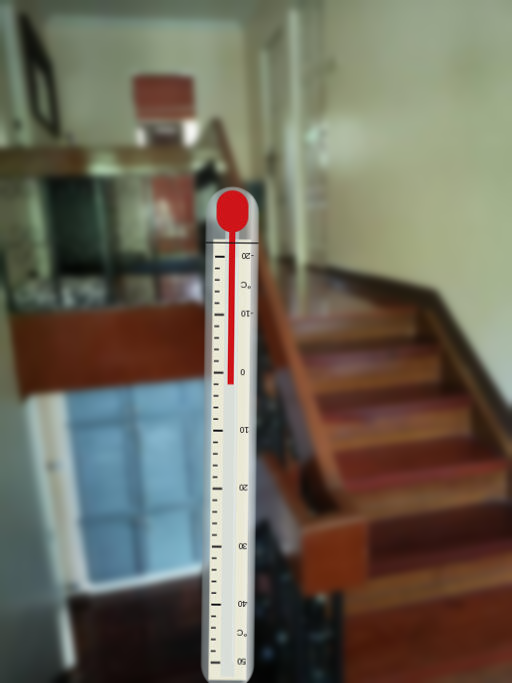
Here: 2 (°C)
